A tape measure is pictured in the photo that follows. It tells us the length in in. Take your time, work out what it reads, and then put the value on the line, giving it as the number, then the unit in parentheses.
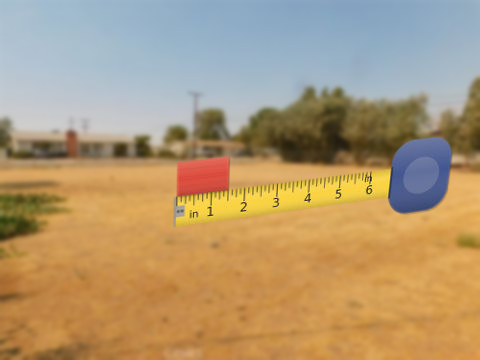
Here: 1.5 (in)
